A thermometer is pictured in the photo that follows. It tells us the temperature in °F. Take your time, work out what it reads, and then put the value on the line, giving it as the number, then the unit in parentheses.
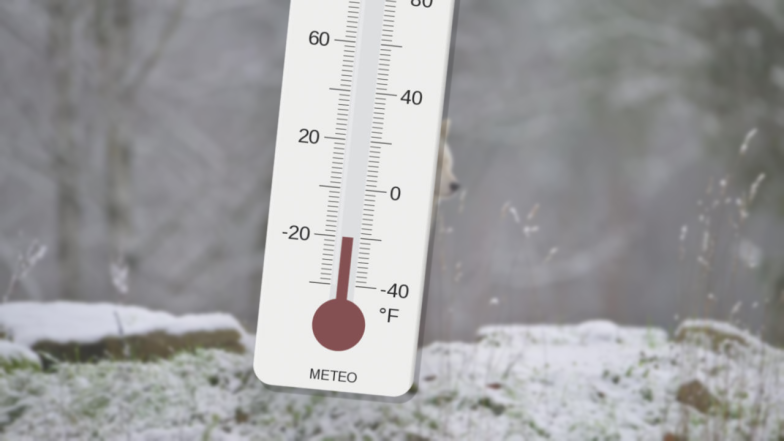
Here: -20 (°F)
